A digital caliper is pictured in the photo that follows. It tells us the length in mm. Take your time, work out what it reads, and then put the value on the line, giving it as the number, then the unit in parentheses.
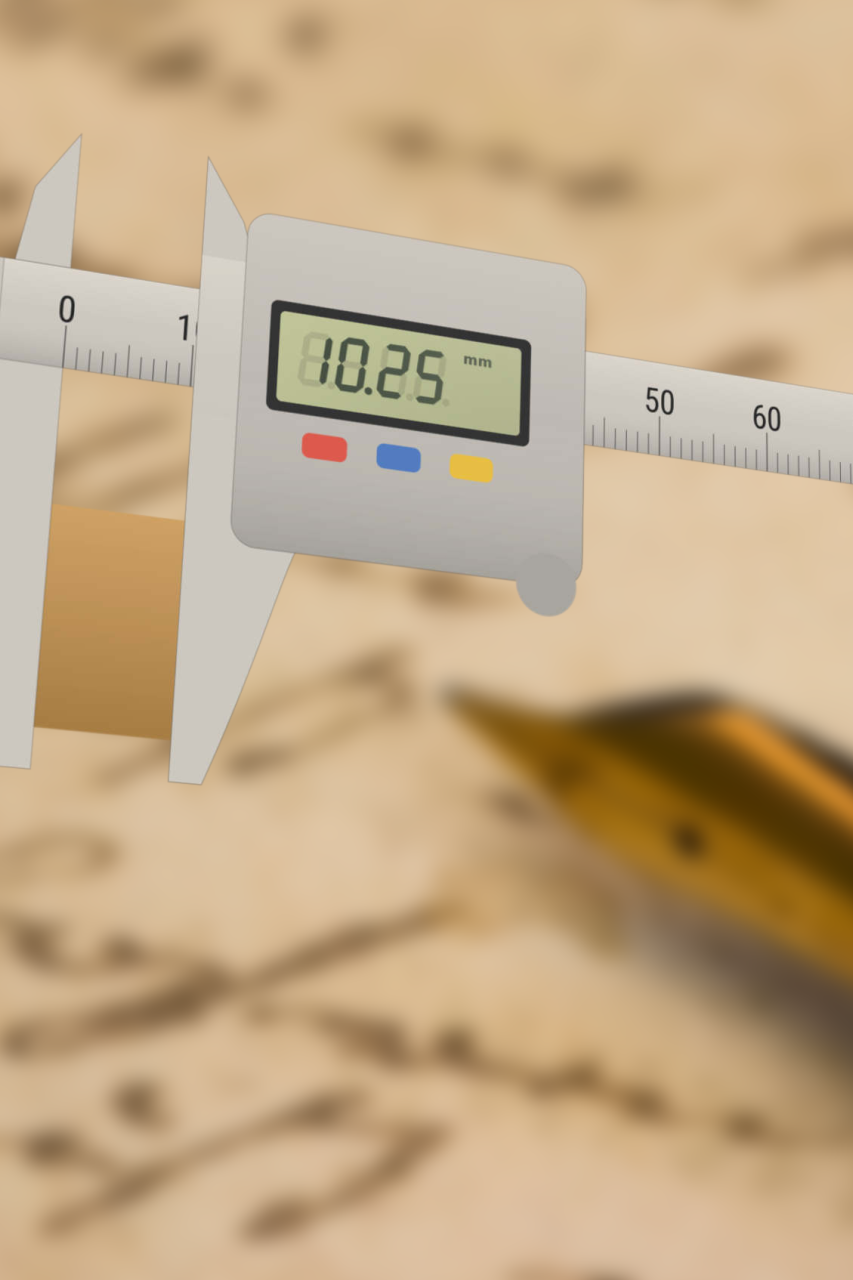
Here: 10.25 (mm)
